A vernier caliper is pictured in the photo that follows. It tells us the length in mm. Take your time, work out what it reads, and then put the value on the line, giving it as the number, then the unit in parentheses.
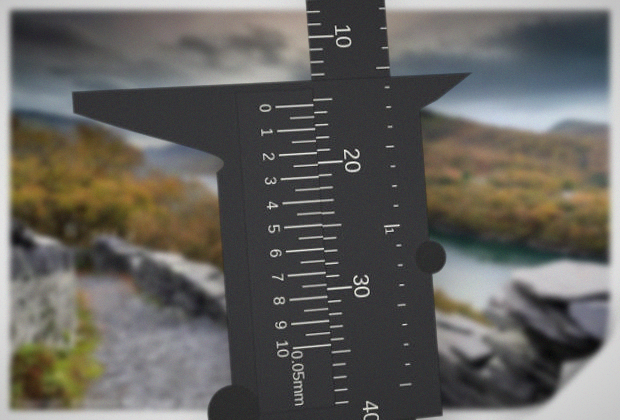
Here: 15.4 (mm)
